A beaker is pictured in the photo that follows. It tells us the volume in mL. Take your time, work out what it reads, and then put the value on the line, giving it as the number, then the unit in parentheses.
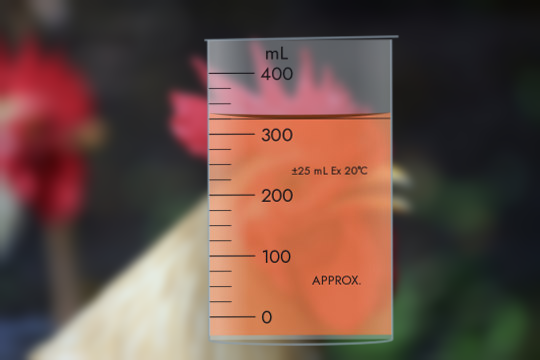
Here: 325 (mL)
